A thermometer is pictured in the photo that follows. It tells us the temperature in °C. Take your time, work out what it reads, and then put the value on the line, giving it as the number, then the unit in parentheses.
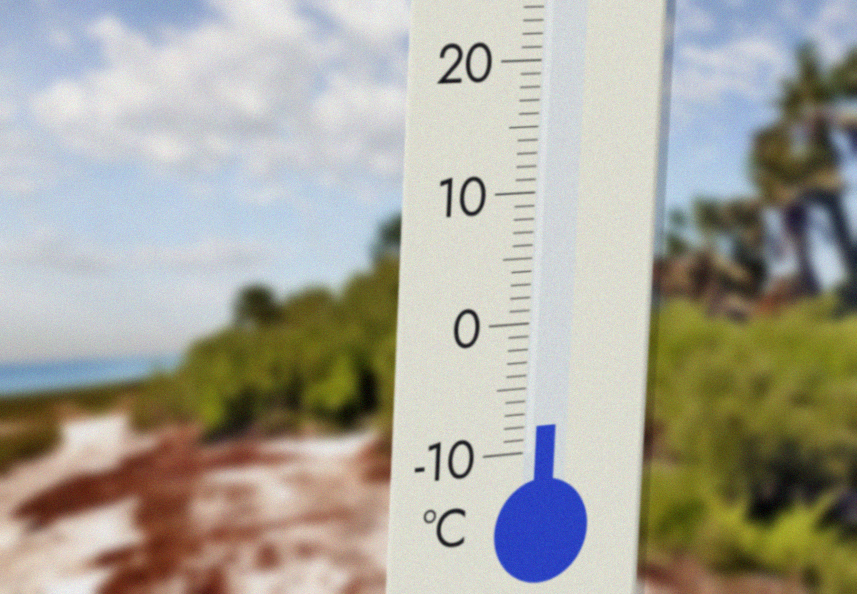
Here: -8 (°C)
